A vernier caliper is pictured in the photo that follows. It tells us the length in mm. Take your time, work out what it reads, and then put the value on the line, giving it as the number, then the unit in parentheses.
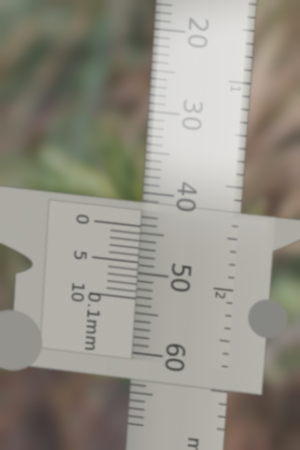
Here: 44.2 (mm)
